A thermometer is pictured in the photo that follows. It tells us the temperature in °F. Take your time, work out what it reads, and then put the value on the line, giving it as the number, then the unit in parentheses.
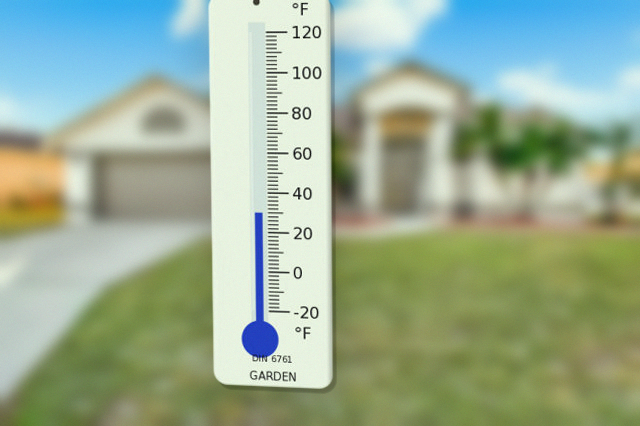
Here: 30 (°F)
